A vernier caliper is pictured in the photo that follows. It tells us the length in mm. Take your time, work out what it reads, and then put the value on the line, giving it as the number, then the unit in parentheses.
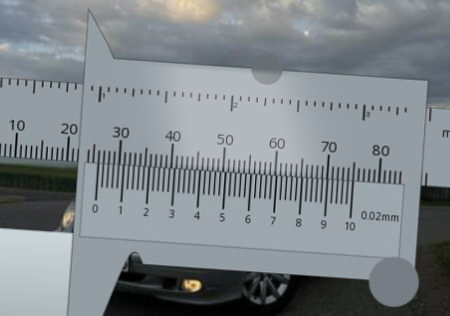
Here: 26.0 (mm)
